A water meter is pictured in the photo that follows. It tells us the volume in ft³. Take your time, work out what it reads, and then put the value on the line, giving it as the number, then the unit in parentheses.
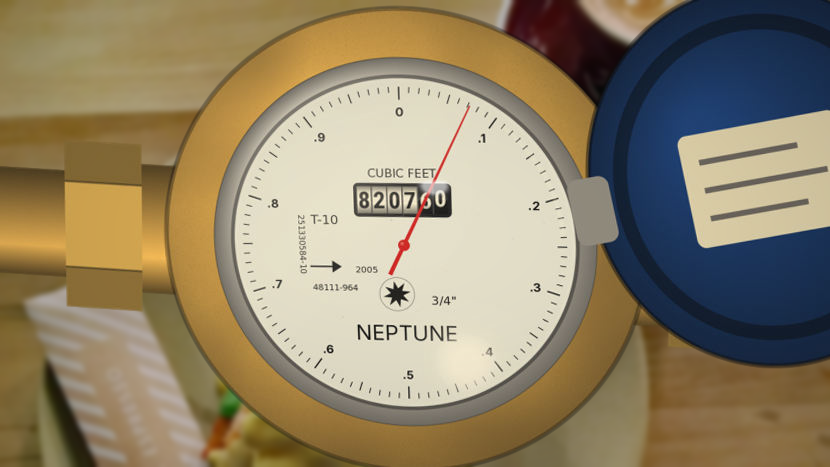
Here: 820760.07 (ft³)
